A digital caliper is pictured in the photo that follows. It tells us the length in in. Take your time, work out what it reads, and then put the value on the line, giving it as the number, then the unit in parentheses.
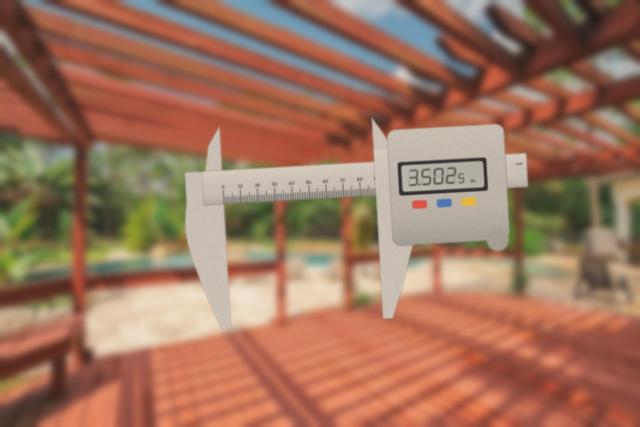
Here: 3.5025 (in)
